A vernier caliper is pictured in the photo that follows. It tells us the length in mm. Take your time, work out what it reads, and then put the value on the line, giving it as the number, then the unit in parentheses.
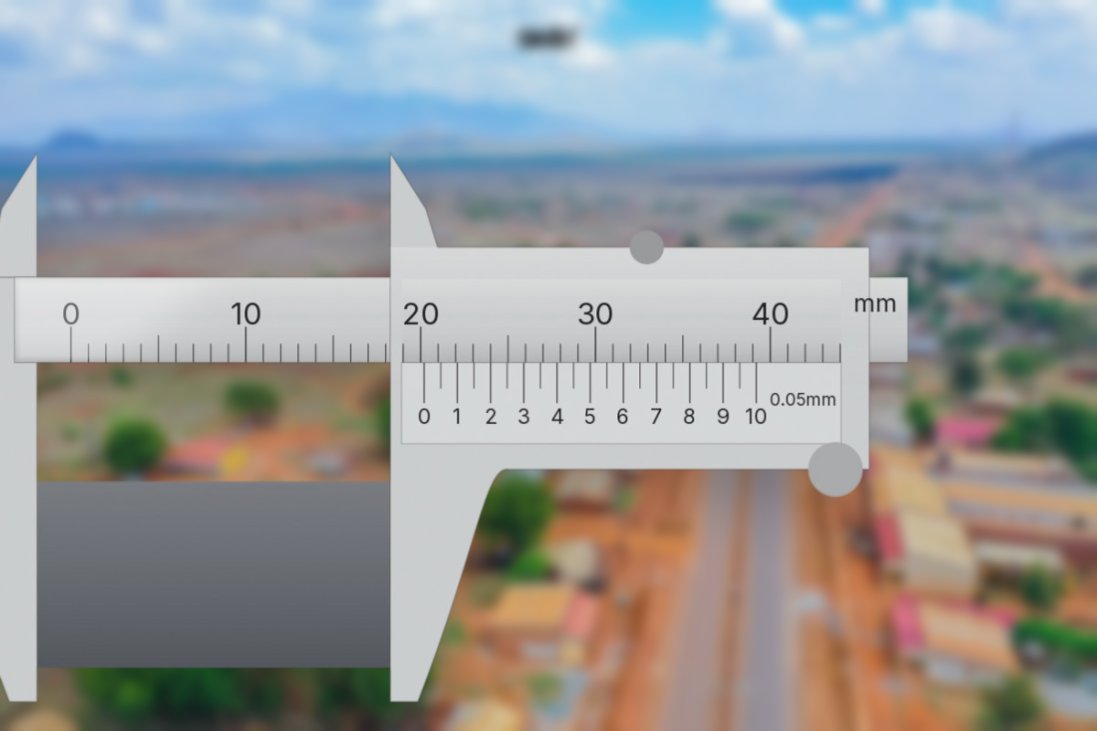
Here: 20.2 (mm)
